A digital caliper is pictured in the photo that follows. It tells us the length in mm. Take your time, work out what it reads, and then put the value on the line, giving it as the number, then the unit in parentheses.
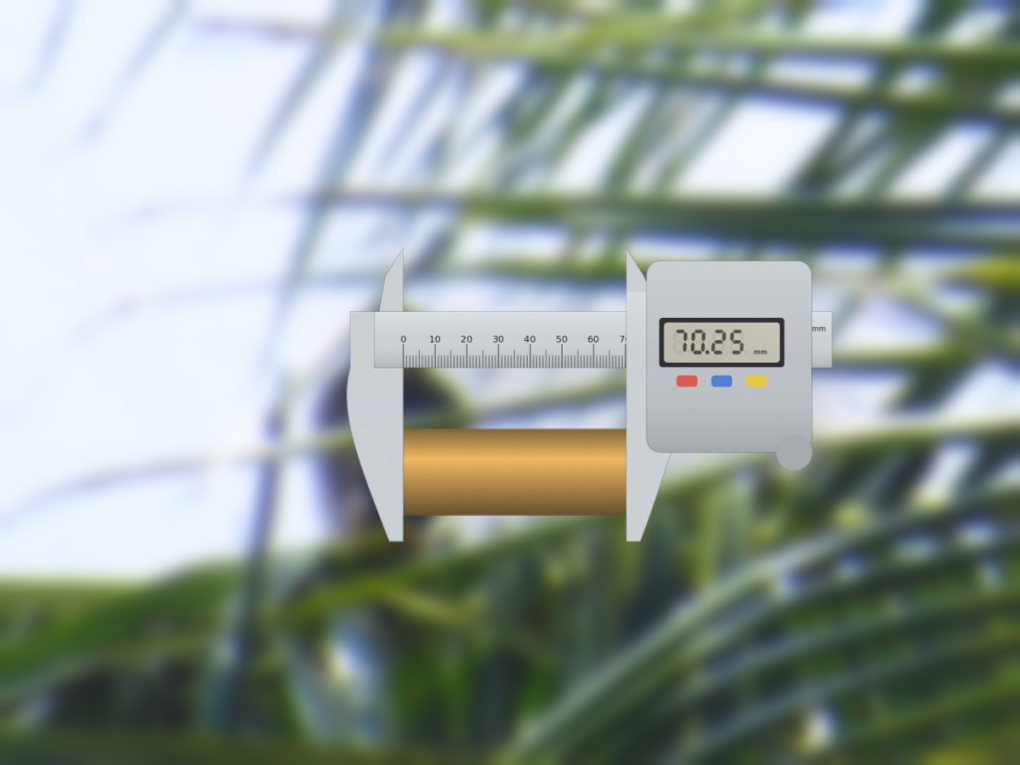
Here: 70.25 (mm)
